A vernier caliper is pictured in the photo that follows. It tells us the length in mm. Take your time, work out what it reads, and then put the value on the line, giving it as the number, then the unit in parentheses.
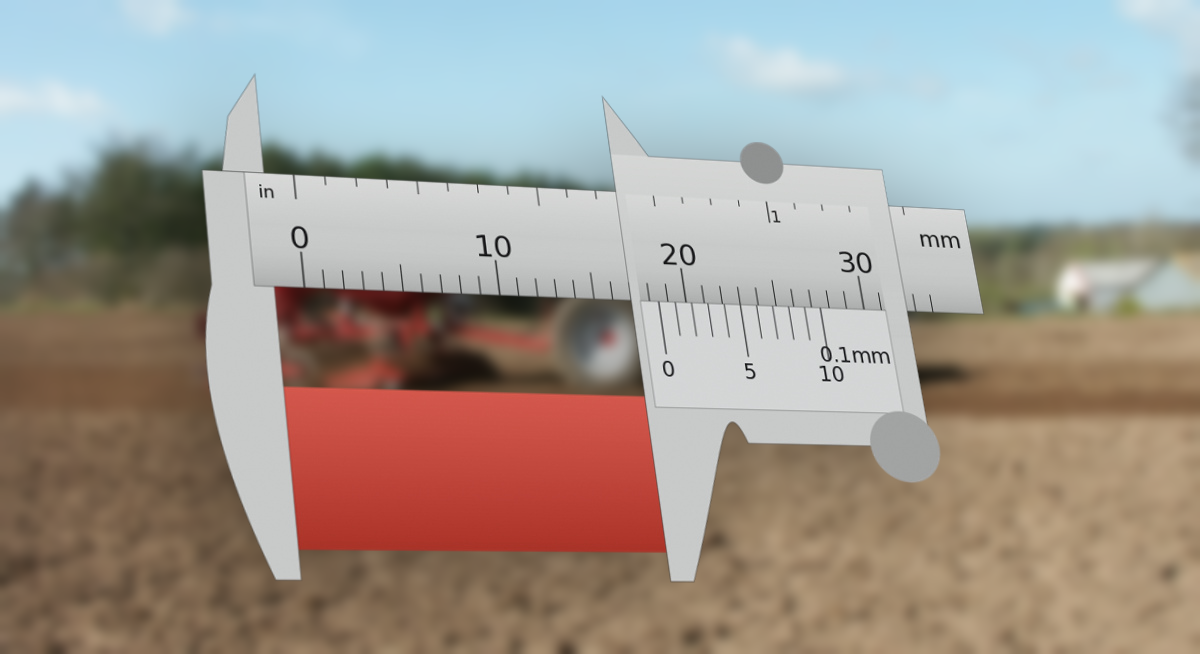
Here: 18.5 (mm)
